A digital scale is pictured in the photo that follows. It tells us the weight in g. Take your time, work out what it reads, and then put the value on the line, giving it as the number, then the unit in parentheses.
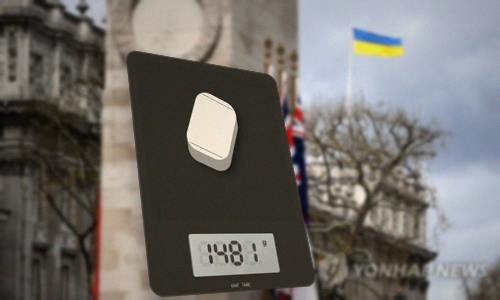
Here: 1481 (g)
